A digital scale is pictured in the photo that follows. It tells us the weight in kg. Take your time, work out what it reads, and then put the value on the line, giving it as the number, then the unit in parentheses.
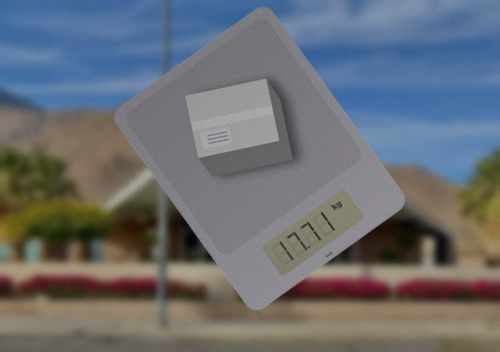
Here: 17.71 (kg)
